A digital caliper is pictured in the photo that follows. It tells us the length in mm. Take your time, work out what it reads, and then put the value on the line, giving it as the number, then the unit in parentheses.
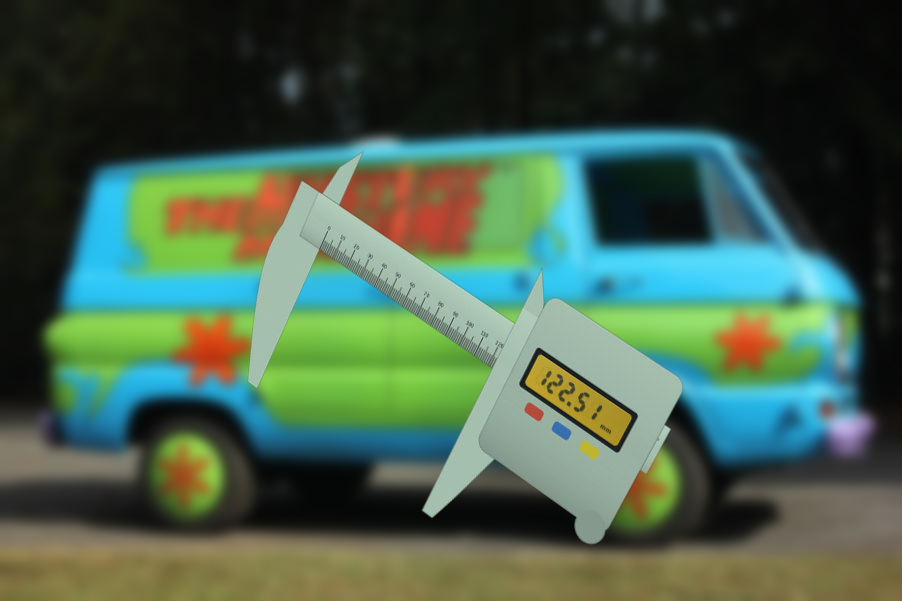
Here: 122.51 (mm)
